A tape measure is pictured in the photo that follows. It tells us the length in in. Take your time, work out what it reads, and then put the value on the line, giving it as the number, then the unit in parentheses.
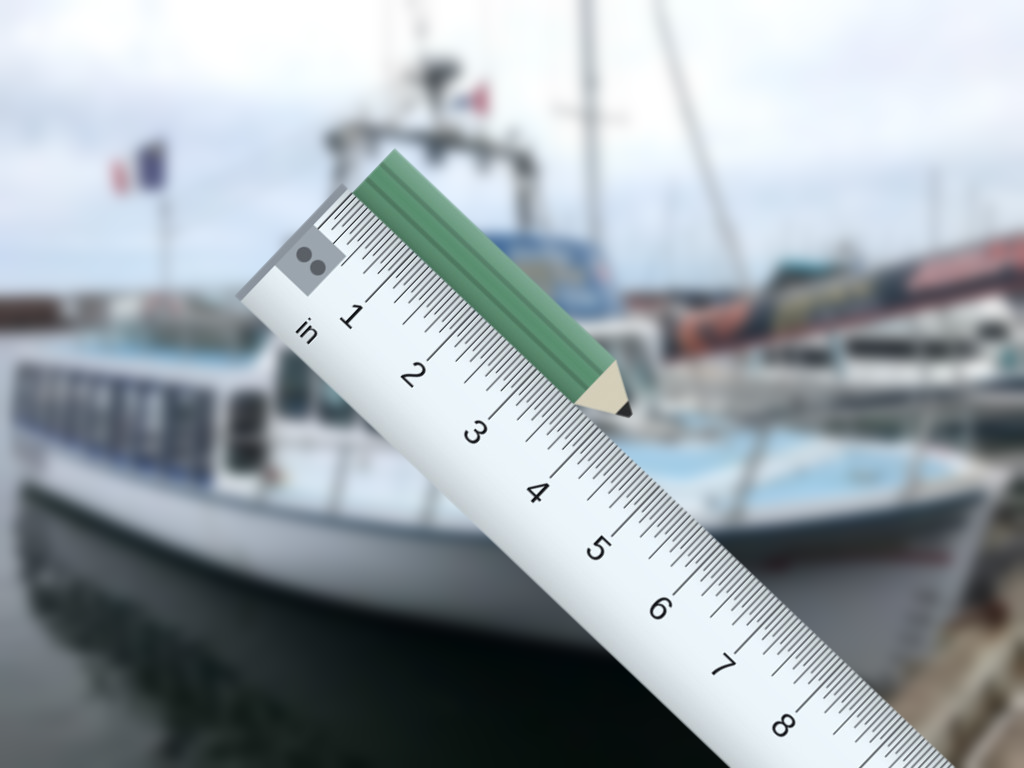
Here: 4.1875 (in)
